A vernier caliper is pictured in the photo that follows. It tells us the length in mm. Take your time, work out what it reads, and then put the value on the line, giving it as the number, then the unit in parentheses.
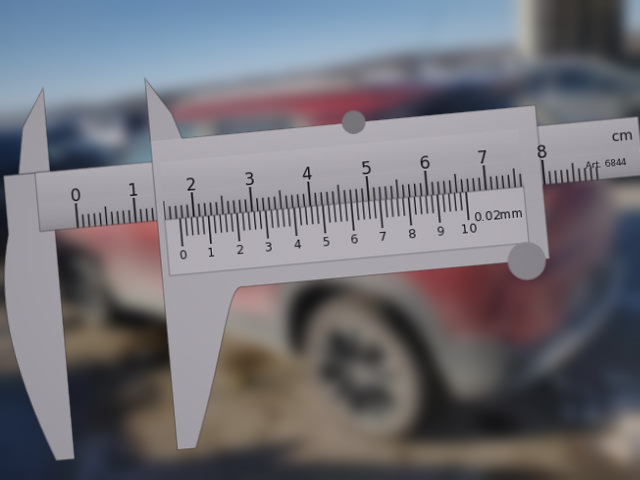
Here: 17.6 (mm)
